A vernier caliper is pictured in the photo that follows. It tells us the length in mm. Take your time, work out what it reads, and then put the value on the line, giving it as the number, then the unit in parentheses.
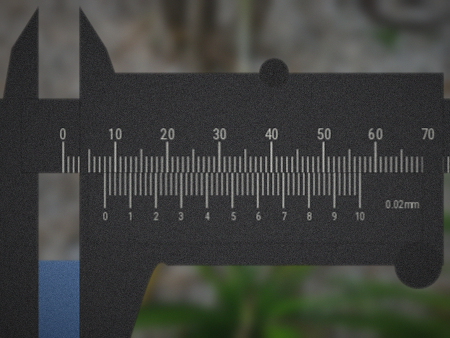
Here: 8.0 (mm)
